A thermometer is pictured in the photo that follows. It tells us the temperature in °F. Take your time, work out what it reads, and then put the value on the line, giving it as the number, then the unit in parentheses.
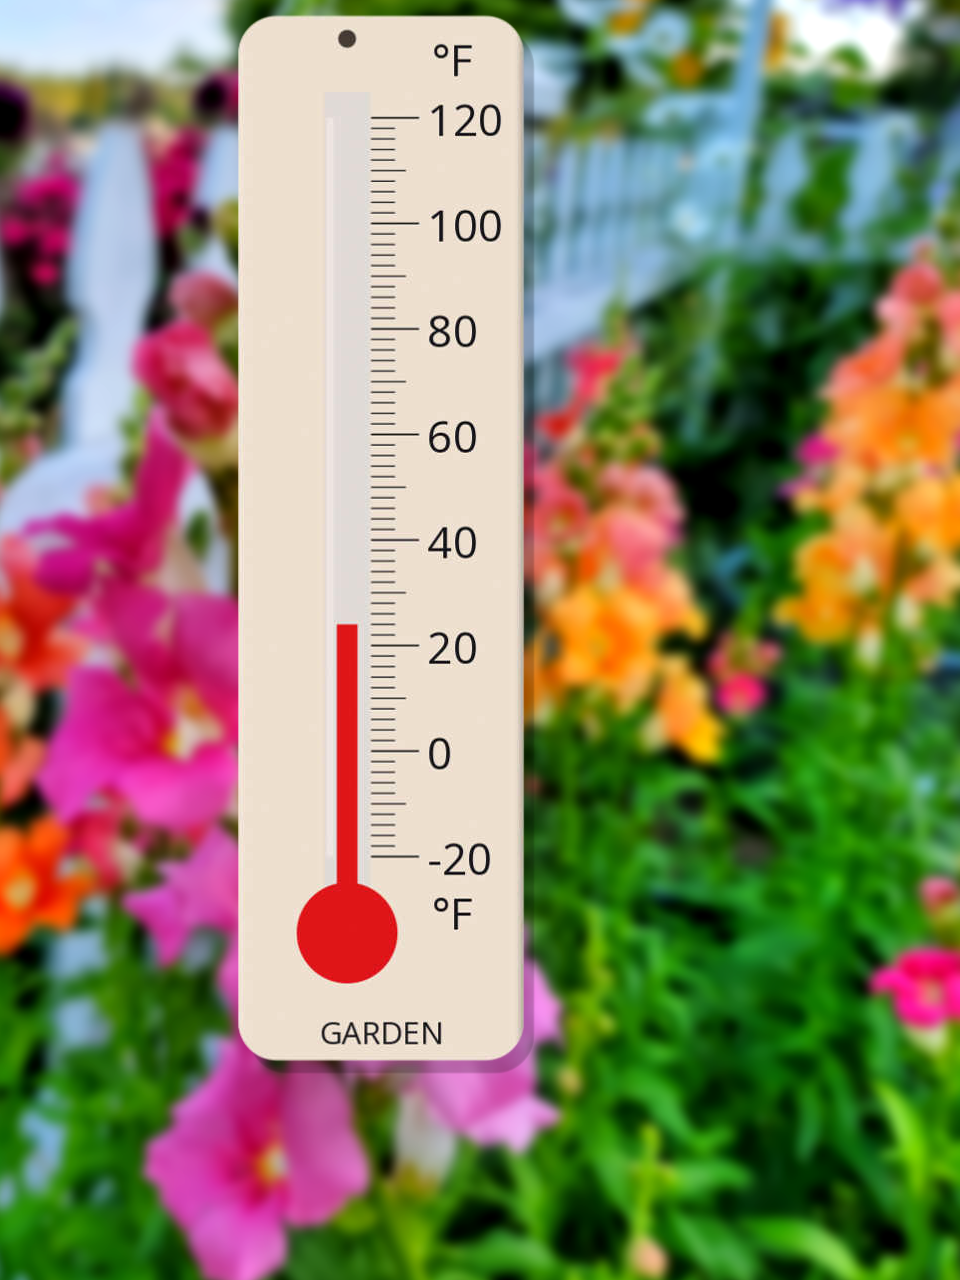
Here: 24 (°F)
